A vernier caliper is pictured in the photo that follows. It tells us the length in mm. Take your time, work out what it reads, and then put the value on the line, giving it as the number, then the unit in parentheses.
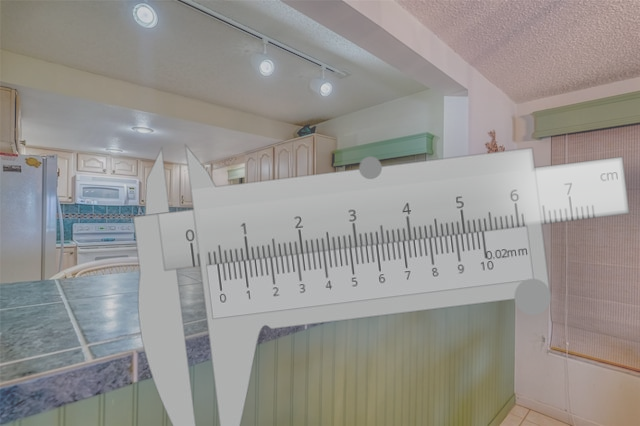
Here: 4.4 (mm)
